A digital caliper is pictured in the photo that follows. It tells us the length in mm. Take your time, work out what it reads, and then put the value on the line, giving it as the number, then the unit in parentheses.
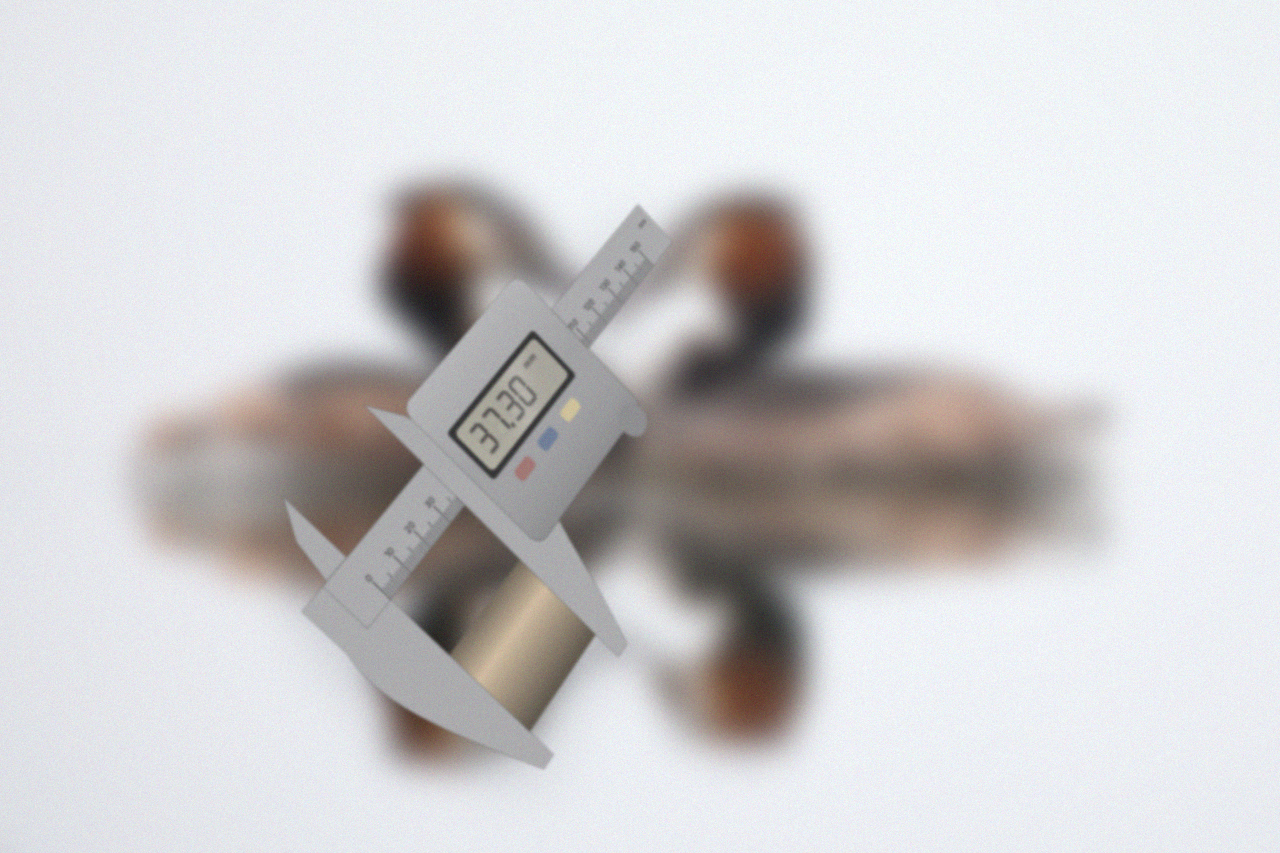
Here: 37.30 (mm)
